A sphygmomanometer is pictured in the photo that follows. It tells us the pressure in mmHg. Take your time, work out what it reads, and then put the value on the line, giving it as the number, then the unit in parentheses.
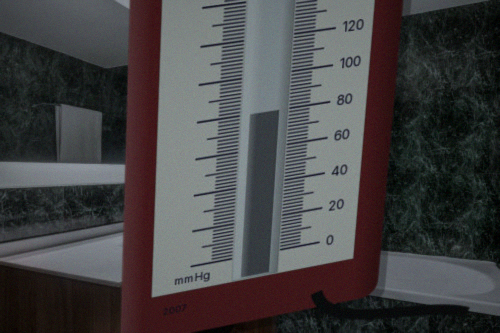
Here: 80 (mmHg)
